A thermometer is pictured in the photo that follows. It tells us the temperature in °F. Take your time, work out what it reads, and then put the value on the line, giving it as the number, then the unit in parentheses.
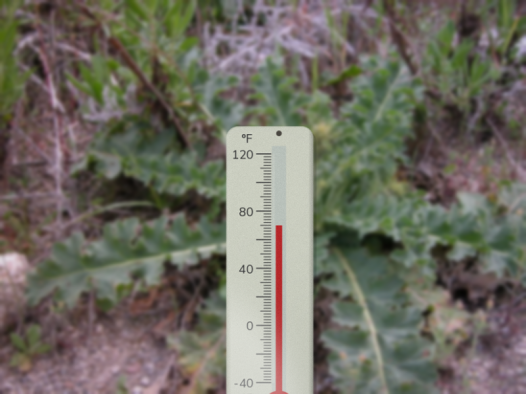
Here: 70 (°F)
